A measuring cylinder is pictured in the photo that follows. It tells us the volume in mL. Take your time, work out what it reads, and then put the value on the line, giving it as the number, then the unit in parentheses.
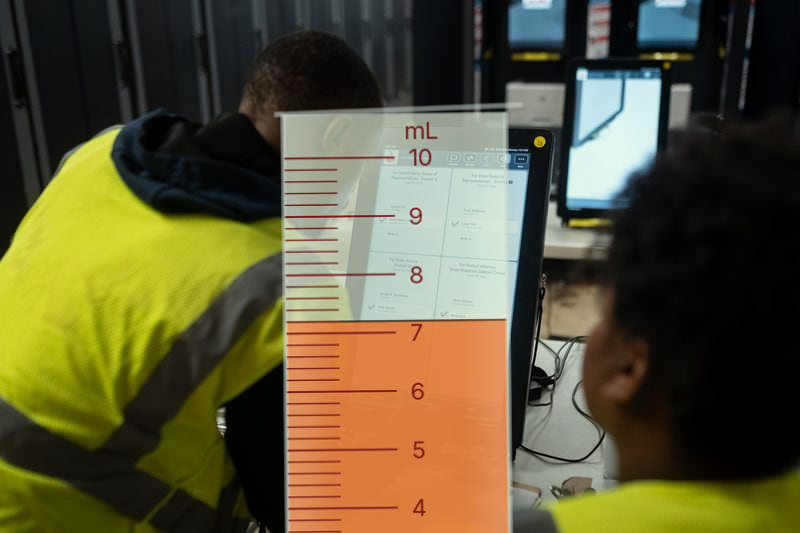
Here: 7.2 (mL)
